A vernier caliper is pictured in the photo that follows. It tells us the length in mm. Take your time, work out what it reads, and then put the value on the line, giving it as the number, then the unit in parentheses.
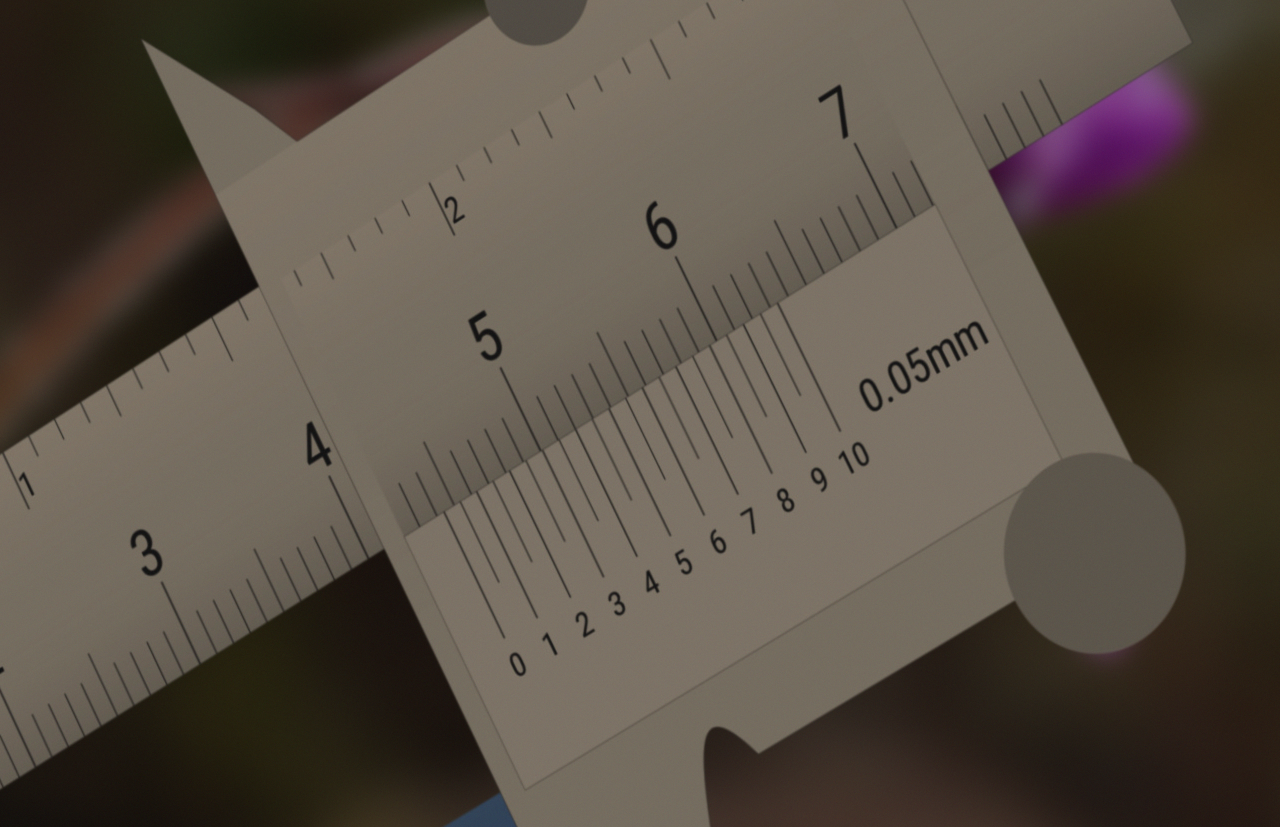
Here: 44.4 (mm)
